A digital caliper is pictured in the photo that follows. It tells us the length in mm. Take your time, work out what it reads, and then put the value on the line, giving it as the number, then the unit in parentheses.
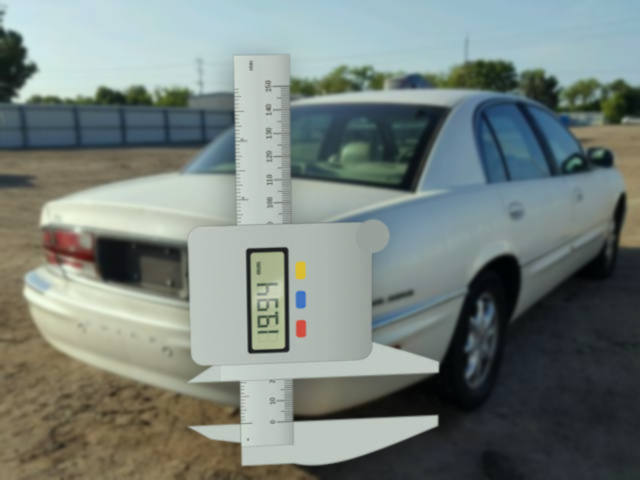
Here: 19.94 (mm)
